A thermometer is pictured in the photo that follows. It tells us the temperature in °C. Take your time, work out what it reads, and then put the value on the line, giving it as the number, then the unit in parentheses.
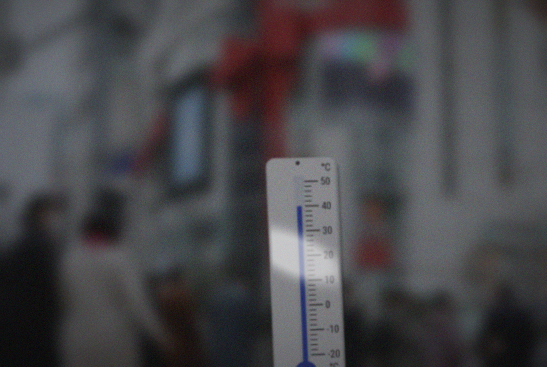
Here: 40 (°C)
